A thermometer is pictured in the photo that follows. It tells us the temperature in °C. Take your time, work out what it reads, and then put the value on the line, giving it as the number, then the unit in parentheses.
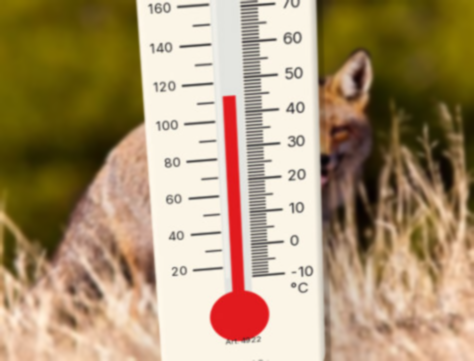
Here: 45 (°C)
